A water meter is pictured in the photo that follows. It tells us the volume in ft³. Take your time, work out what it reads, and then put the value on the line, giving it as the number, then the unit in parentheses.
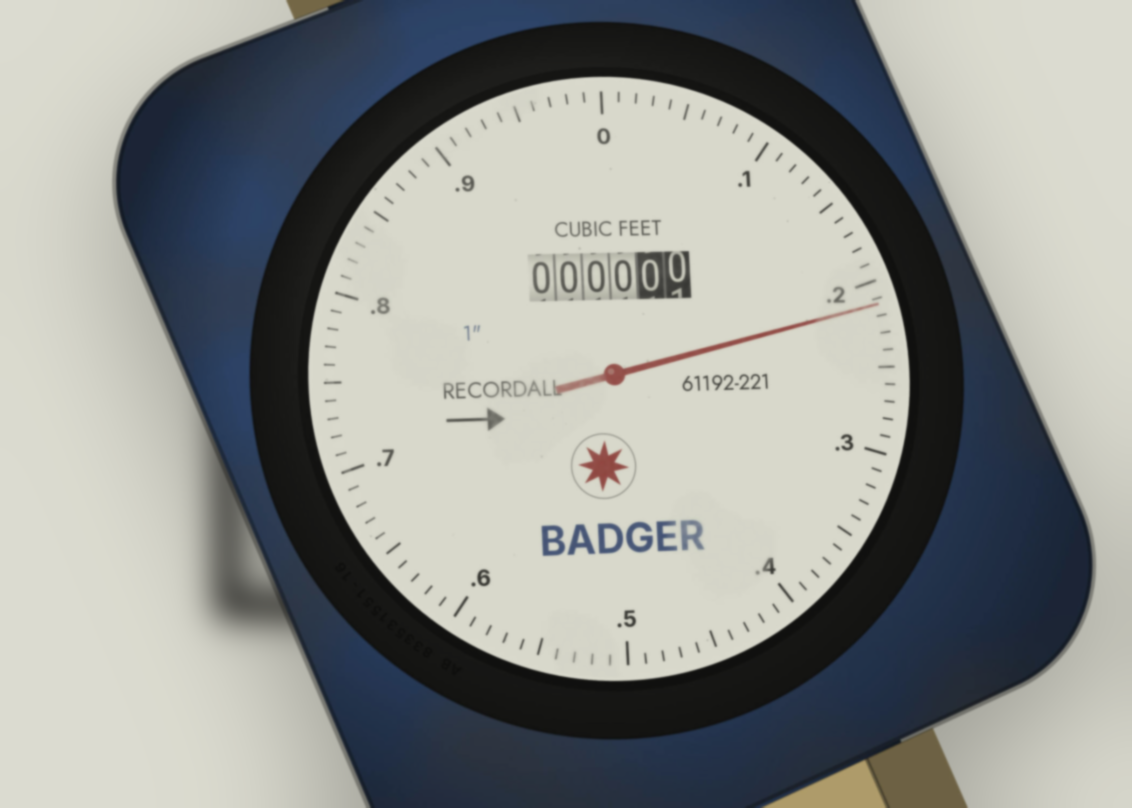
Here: 0.21 (ft³)
